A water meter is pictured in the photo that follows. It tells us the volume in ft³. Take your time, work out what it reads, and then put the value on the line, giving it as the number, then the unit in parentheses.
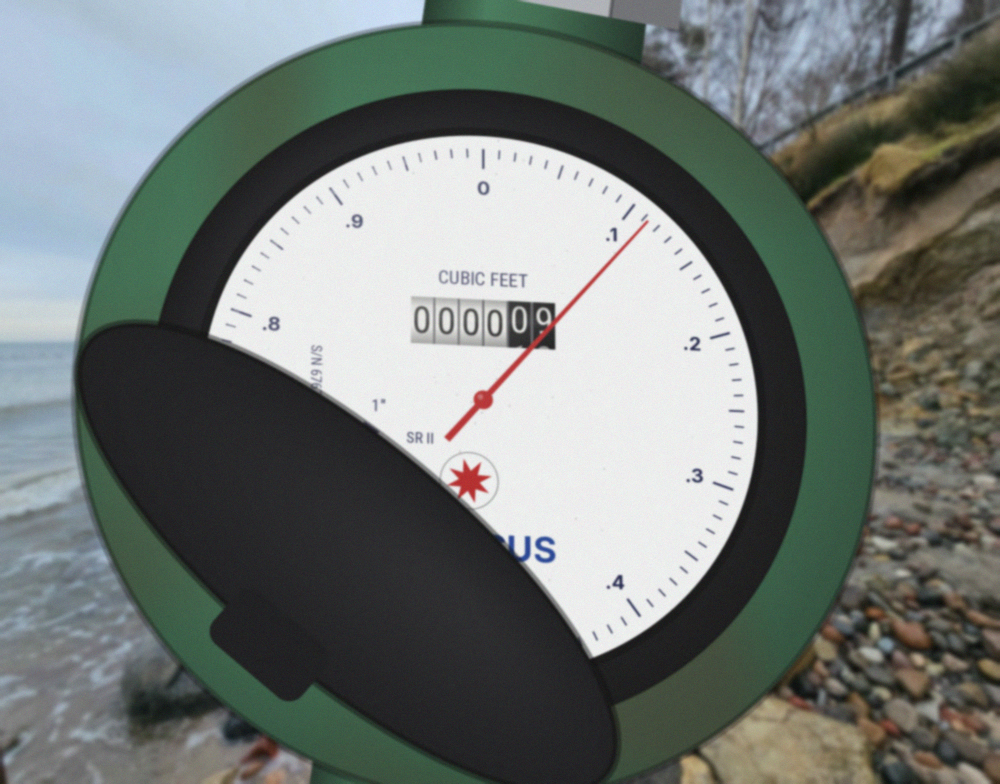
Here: 9.11 (ft³)
